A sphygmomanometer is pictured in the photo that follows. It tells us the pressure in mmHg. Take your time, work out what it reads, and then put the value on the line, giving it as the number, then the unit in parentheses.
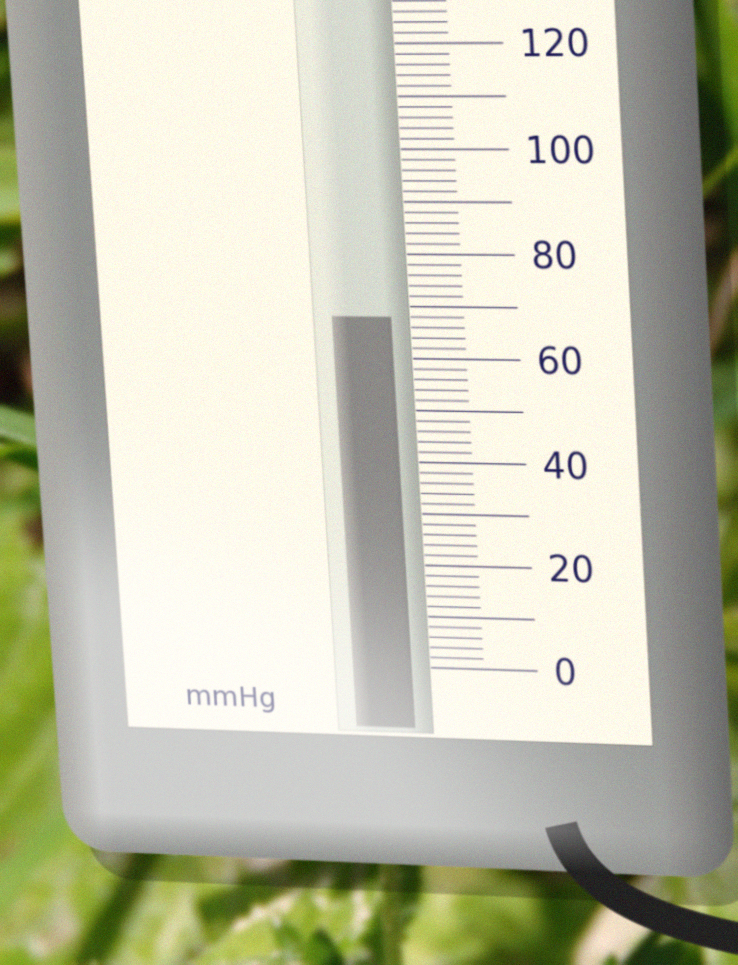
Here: 68 (mmHg)
